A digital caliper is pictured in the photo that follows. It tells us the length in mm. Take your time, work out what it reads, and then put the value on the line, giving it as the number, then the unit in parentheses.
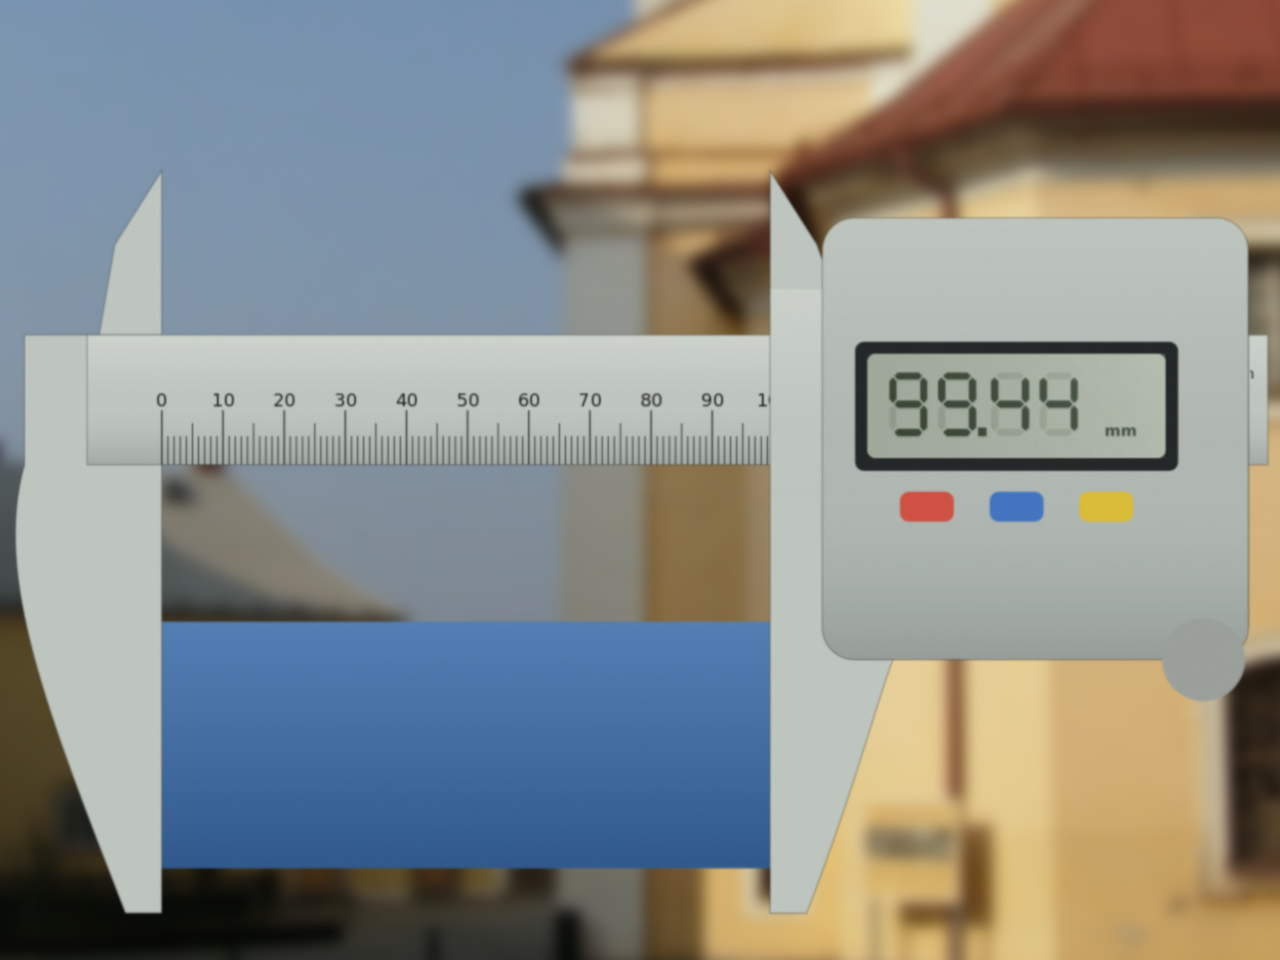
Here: 99.44 (mm)
